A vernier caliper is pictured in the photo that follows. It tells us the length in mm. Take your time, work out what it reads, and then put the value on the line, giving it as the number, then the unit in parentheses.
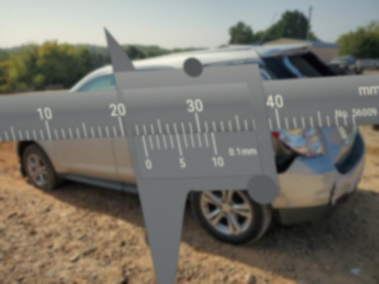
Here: 22.6 (mm)
